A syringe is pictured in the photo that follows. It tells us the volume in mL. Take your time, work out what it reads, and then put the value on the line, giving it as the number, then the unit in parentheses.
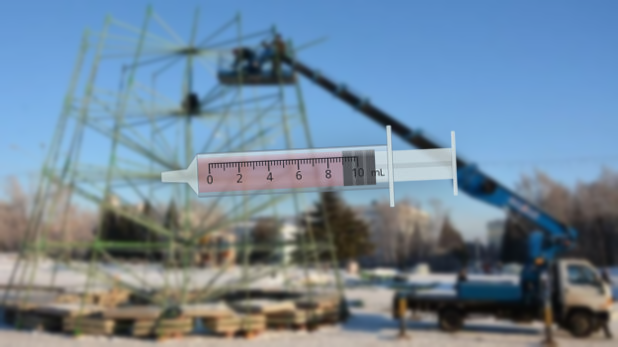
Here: 9 (mL)
